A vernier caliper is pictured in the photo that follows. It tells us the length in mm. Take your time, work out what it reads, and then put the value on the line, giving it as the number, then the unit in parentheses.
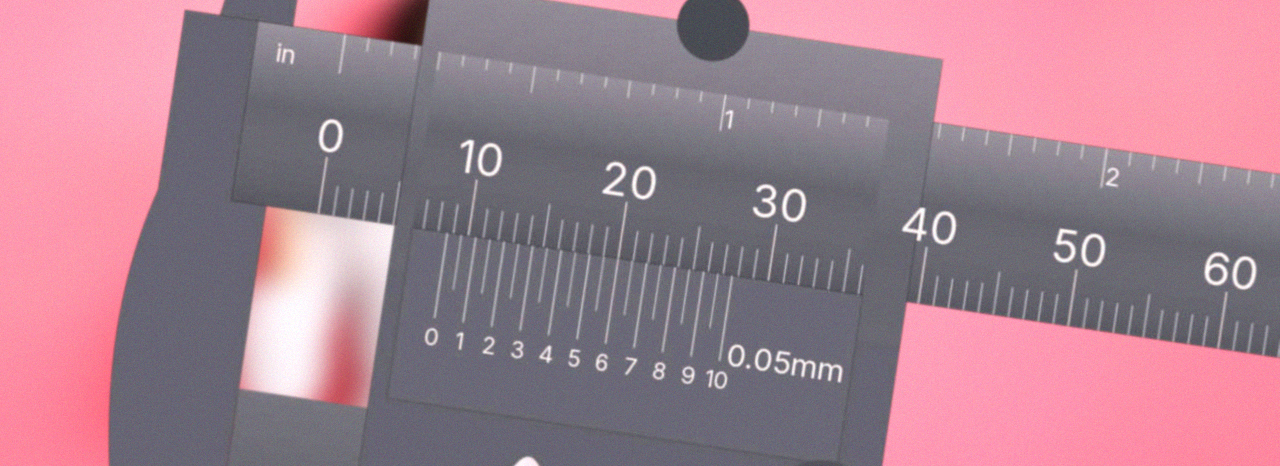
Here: 8.6 (mm)
